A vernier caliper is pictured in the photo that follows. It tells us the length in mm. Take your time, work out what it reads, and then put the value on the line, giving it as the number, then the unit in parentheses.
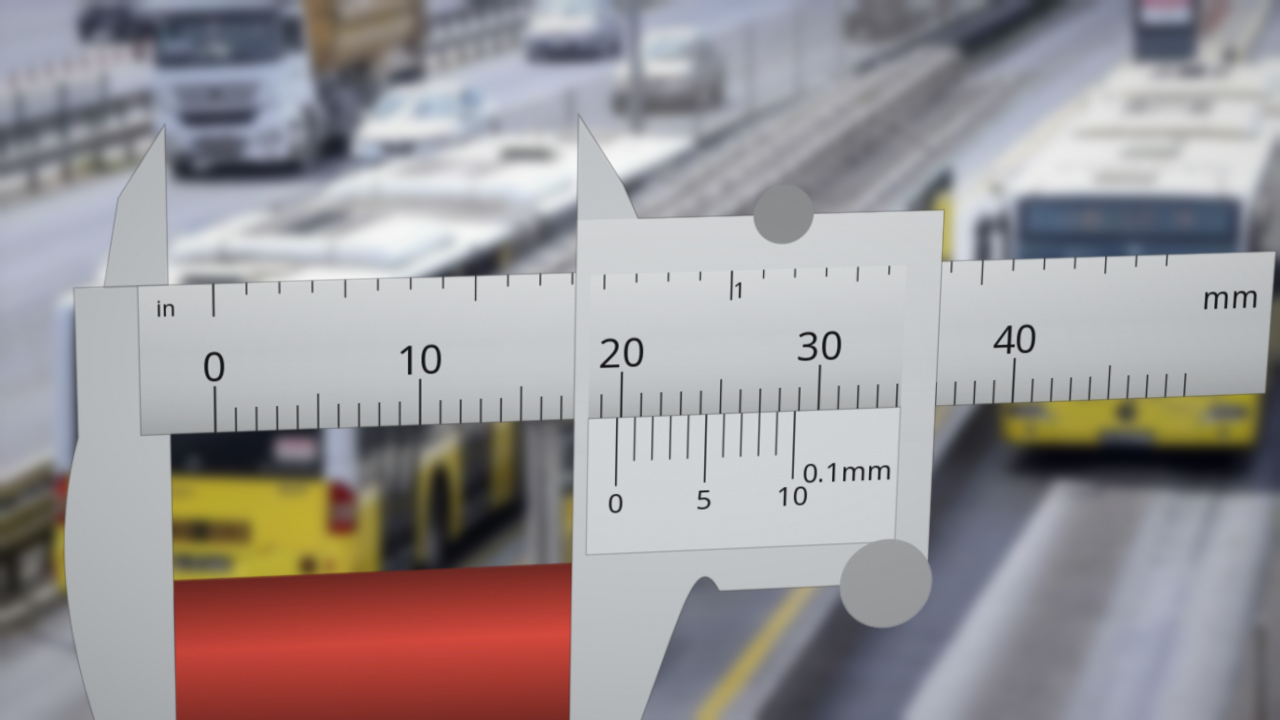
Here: 19.8 (mm)
